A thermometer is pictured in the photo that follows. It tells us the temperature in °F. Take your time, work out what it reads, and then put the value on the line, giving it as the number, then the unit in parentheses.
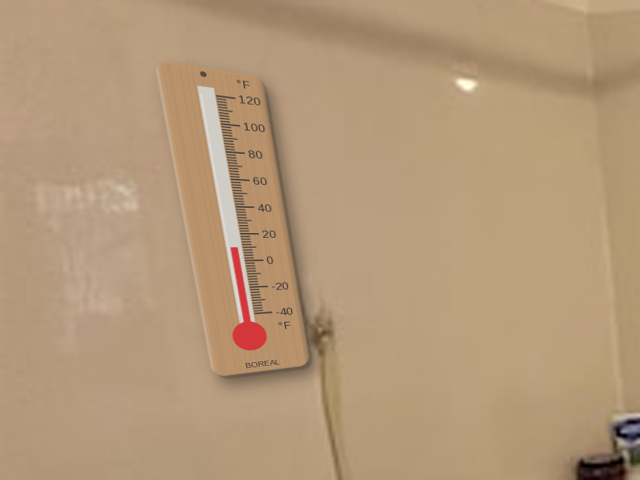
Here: 10 (°F)
